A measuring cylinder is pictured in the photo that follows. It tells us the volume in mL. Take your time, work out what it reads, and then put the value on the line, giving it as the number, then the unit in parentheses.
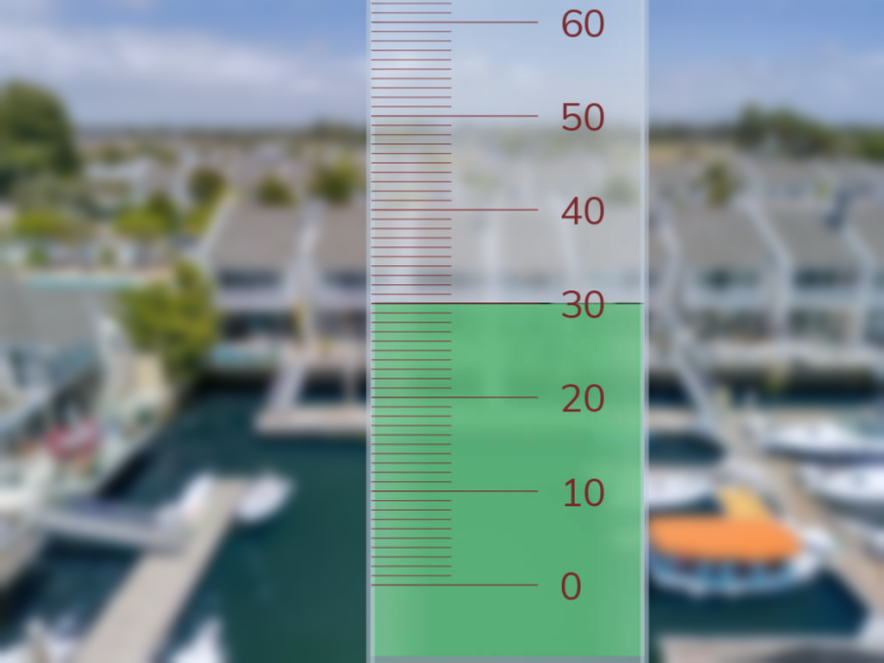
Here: 30 (mL)
